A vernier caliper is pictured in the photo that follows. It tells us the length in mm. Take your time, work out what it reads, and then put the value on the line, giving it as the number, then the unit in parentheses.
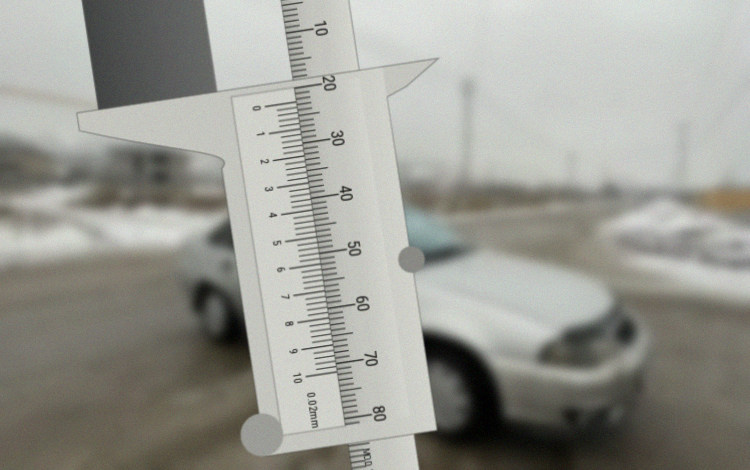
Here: 22.5 (mm)
